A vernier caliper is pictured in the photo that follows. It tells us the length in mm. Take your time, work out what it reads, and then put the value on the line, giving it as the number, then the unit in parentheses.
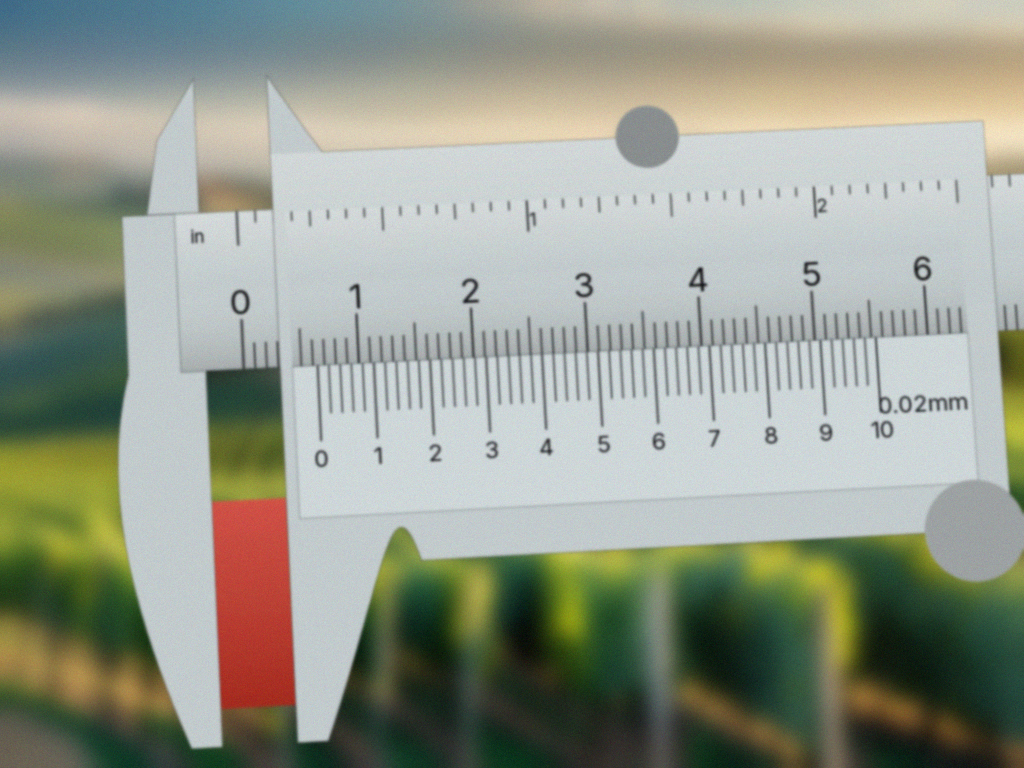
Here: 6.4 (mm)
